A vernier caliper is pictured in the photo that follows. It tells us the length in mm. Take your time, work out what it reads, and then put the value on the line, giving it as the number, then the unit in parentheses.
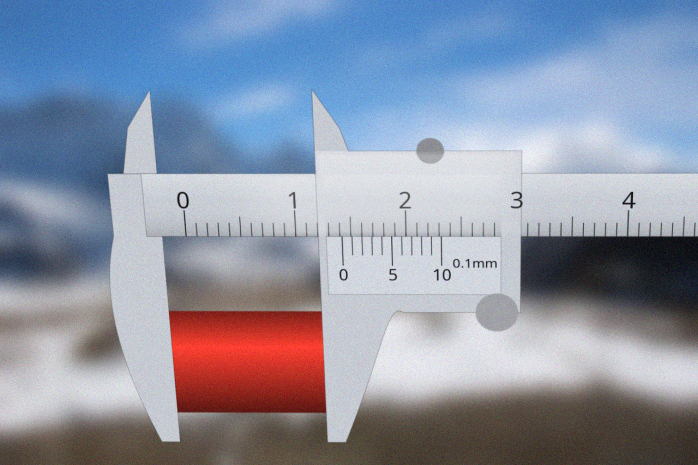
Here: 14.2 (mm)
